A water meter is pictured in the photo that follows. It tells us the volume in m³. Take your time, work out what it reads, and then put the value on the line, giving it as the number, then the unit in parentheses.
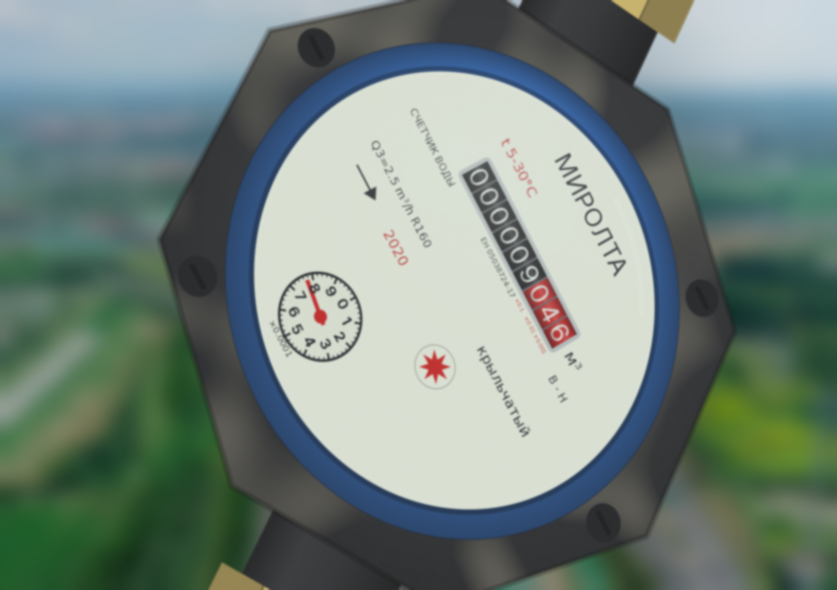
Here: 9.0467 (m³)
